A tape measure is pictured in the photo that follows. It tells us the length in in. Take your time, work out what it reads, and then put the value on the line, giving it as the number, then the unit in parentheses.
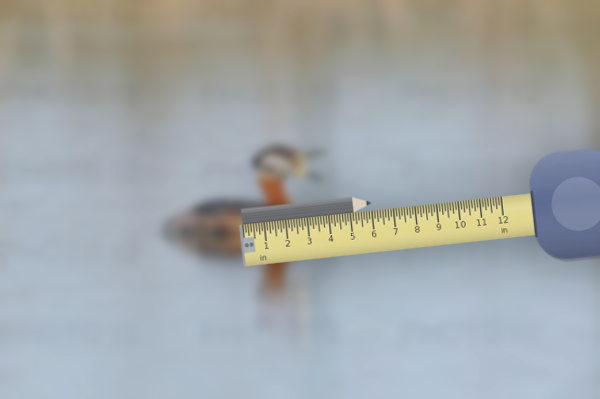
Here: 6 (in)
